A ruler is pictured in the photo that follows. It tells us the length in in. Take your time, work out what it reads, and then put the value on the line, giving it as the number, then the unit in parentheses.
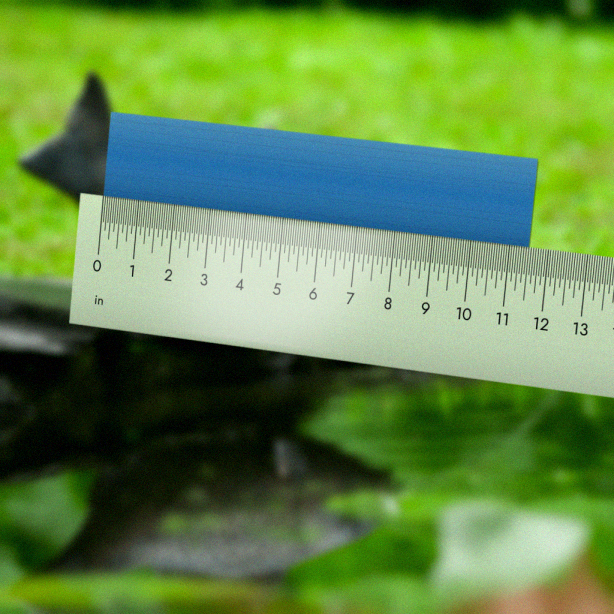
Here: 11.5 (in)
